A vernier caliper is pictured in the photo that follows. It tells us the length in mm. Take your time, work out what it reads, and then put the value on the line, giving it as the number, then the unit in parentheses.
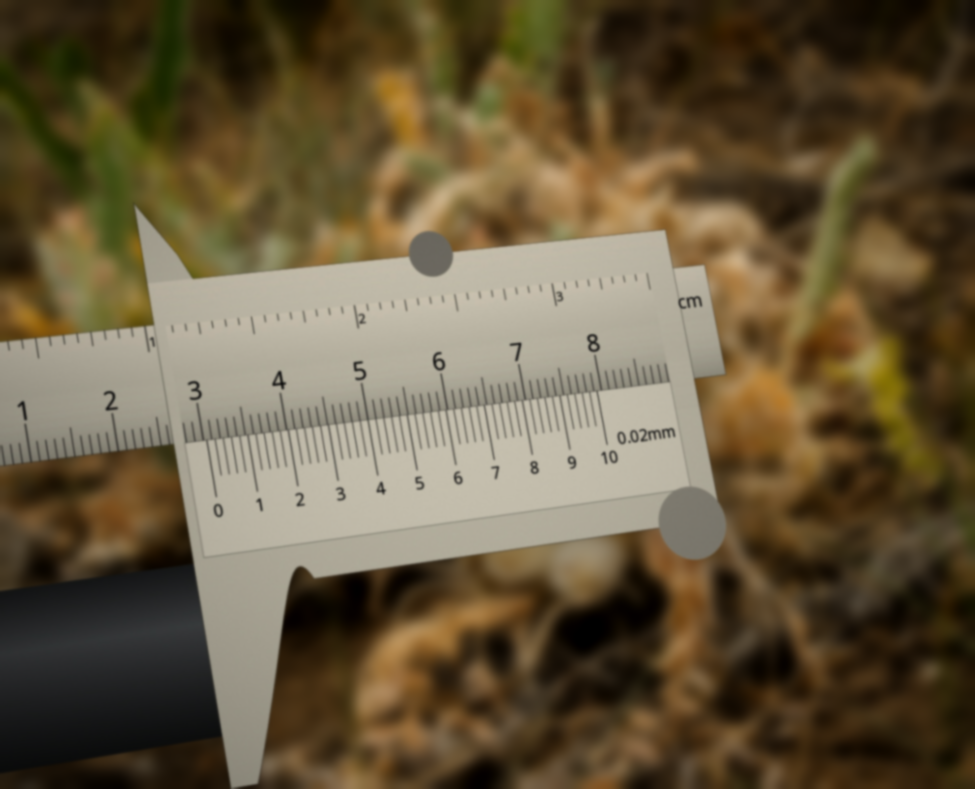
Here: 30.4 (mm)
